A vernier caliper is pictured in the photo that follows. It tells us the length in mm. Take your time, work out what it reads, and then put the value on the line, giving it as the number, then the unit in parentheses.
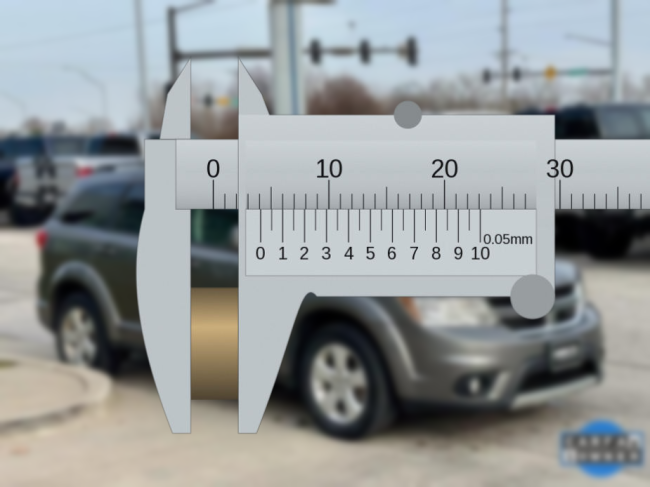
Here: 4.1 (mm)
